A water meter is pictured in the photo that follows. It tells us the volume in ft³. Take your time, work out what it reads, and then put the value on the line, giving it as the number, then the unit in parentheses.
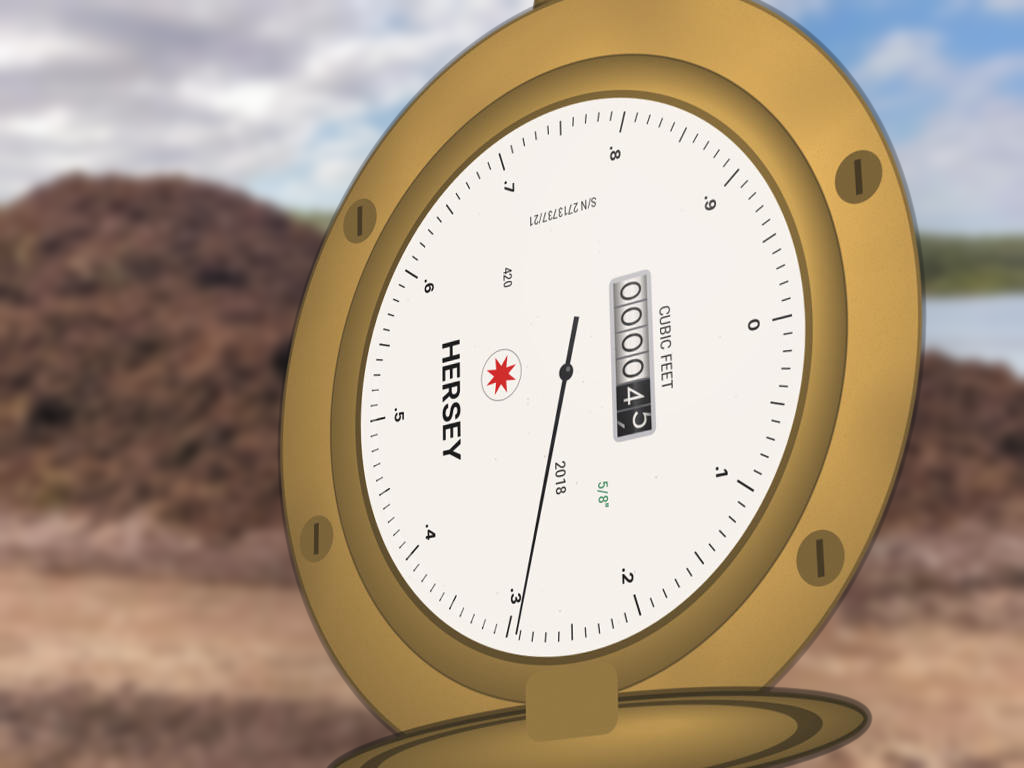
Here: 45.29 (ft³)
